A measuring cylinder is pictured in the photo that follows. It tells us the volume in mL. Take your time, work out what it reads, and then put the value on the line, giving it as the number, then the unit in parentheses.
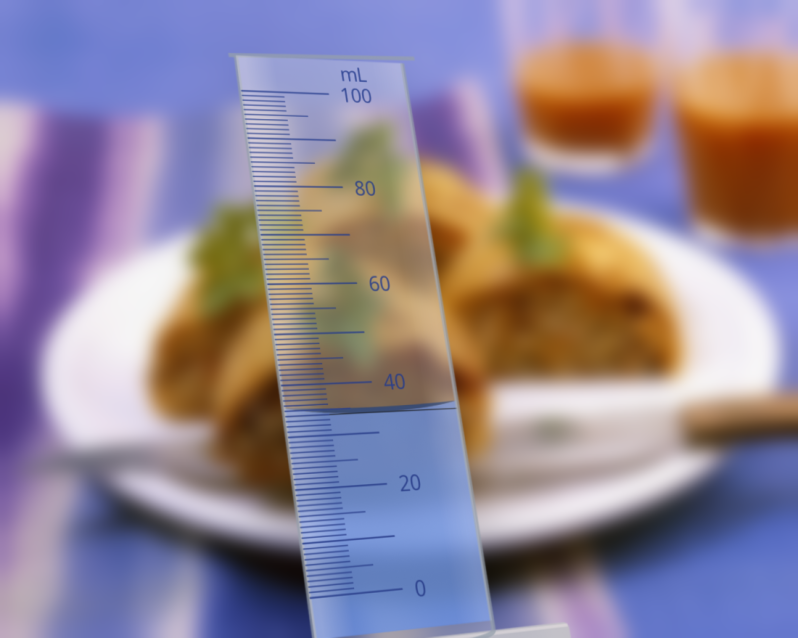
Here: 34 (mL)
